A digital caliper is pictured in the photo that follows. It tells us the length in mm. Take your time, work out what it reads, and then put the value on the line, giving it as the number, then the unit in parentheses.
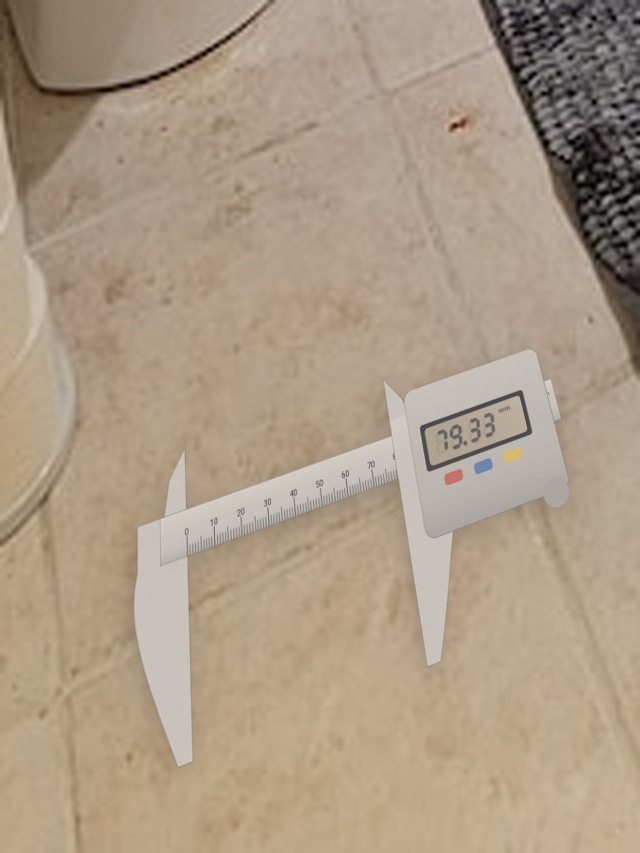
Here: 79.33 (mm)
